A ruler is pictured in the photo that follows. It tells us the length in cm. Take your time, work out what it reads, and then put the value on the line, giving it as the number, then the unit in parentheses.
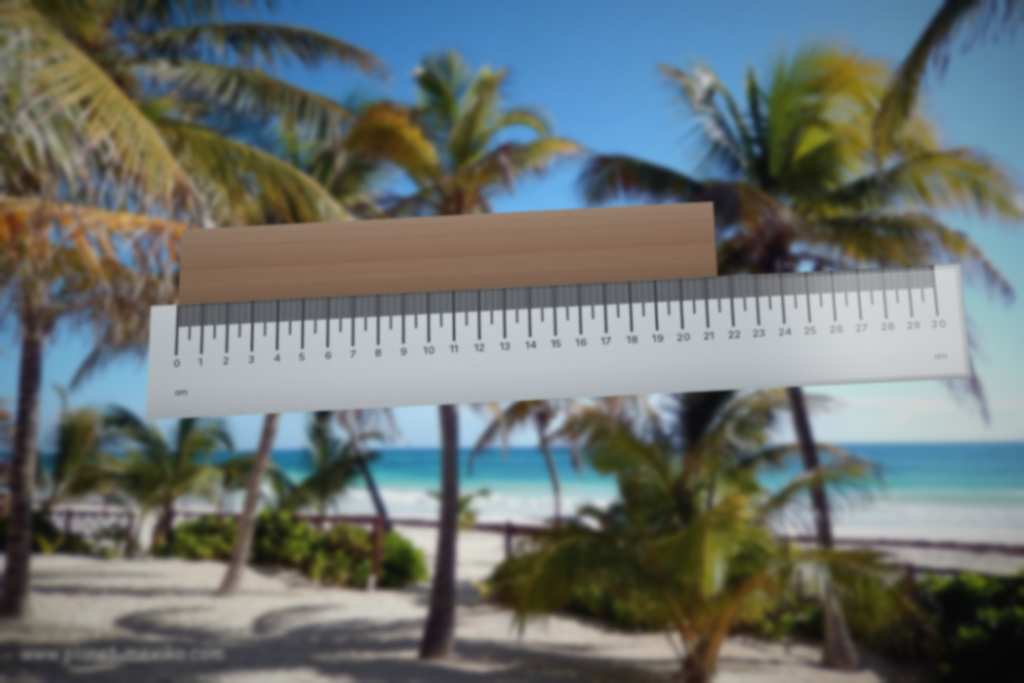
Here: 21.5 (cm)
